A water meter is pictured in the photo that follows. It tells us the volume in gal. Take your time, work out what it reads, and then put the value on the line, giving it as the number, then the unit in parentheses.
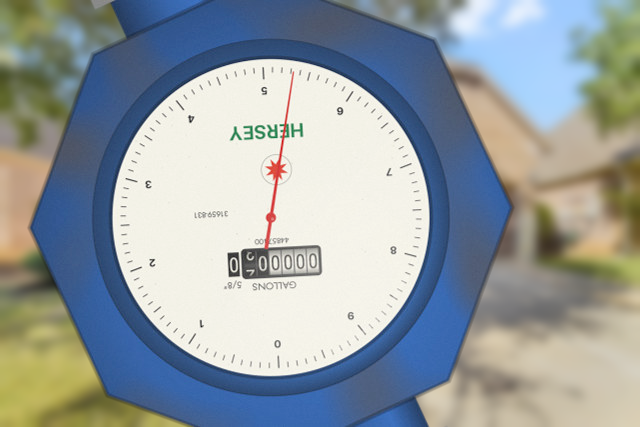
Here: 25.3 (gal)
